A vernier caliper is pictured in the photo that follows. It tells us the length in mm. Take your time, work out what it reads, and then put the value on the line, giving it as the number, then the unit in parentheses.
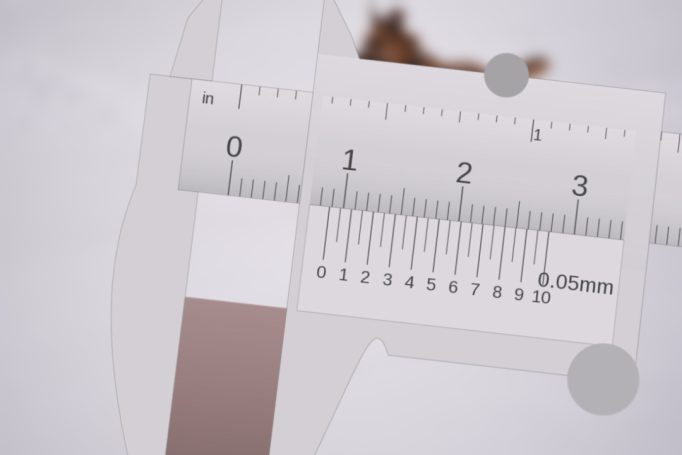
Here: 8.8 (mm)
